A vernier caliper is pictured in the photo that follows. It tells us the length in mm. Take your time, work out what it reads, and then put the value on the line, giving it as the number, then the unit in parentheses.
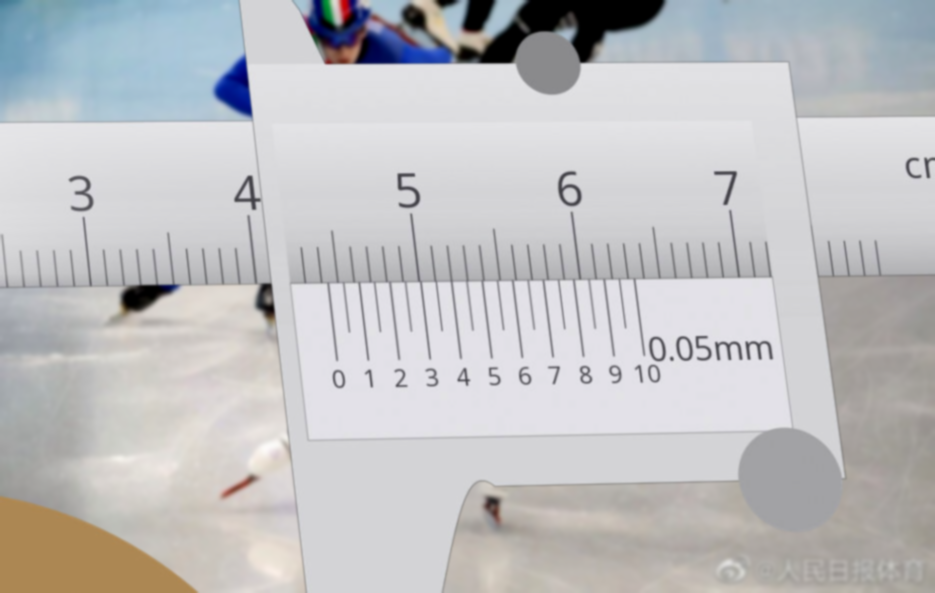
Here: 44.4 (mm)
